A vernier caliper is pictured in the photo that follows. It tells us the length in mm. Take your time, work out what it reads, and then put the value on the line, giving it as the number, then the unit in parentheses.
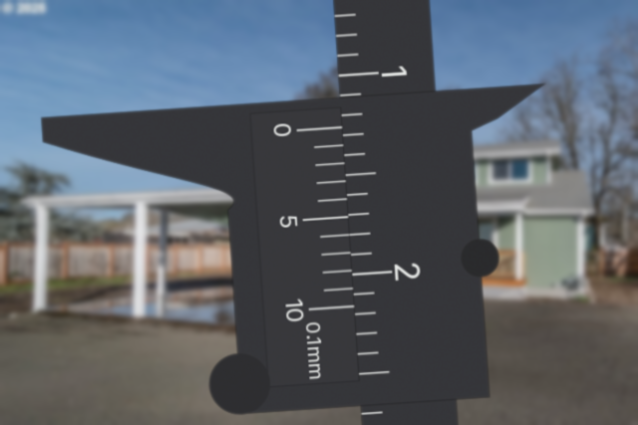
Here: 12.6 (mm)
